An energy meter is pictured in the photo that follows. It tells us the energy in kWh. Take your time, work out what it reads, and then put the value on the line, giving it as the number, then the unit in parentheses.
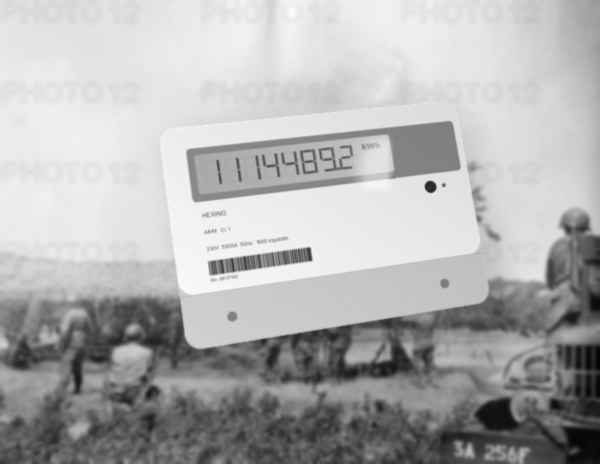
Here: 1114489.2 (kWh)
